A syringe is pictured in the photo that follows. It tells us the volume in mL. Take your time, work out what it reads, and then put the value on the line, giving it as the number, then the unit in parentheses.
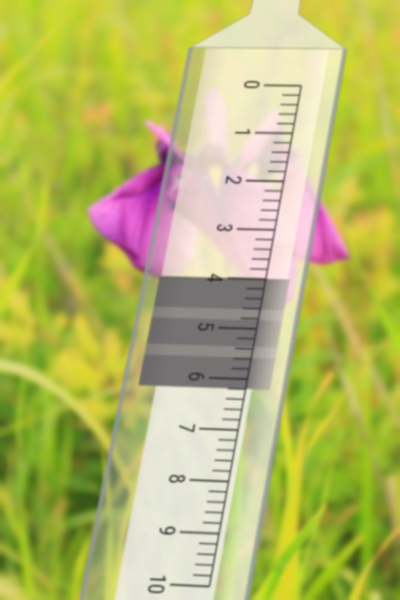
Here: 4 (mL)
